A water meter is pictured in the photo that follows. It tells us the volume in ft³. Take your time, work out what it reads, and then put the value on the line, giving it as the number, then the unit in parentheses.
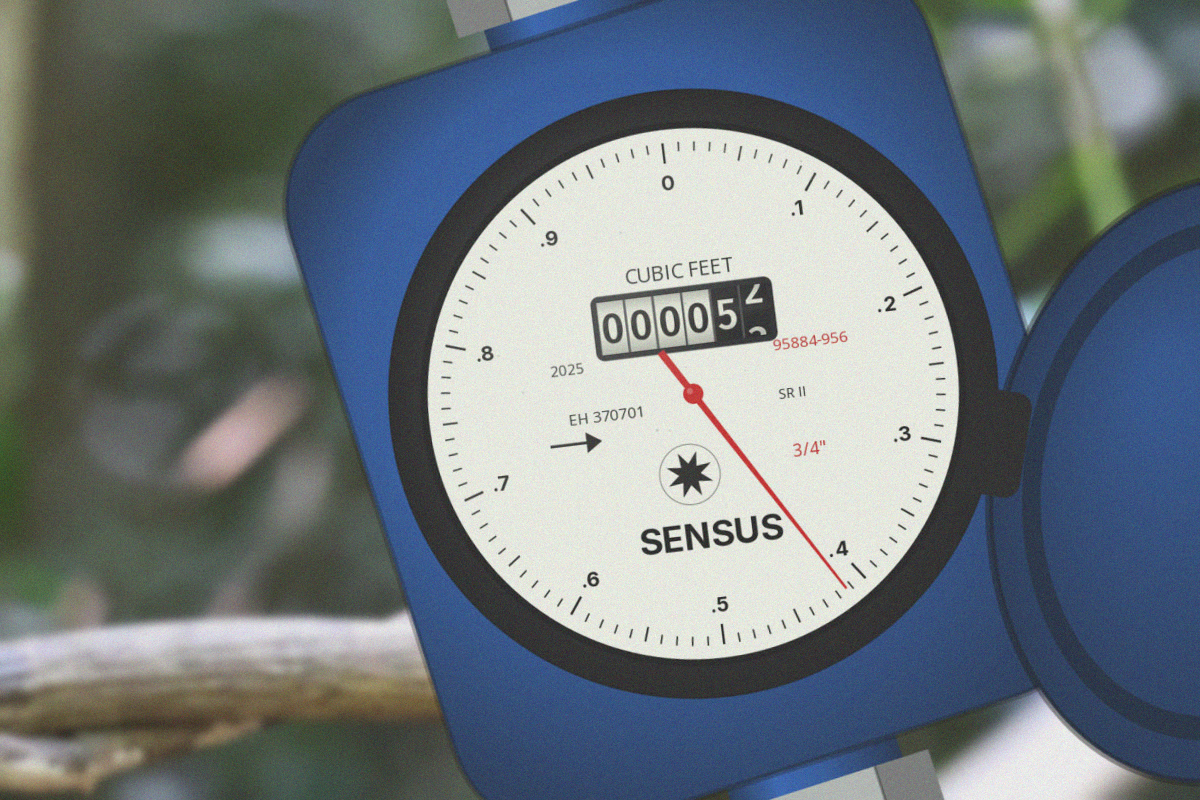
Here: 52.41 (ft³)
